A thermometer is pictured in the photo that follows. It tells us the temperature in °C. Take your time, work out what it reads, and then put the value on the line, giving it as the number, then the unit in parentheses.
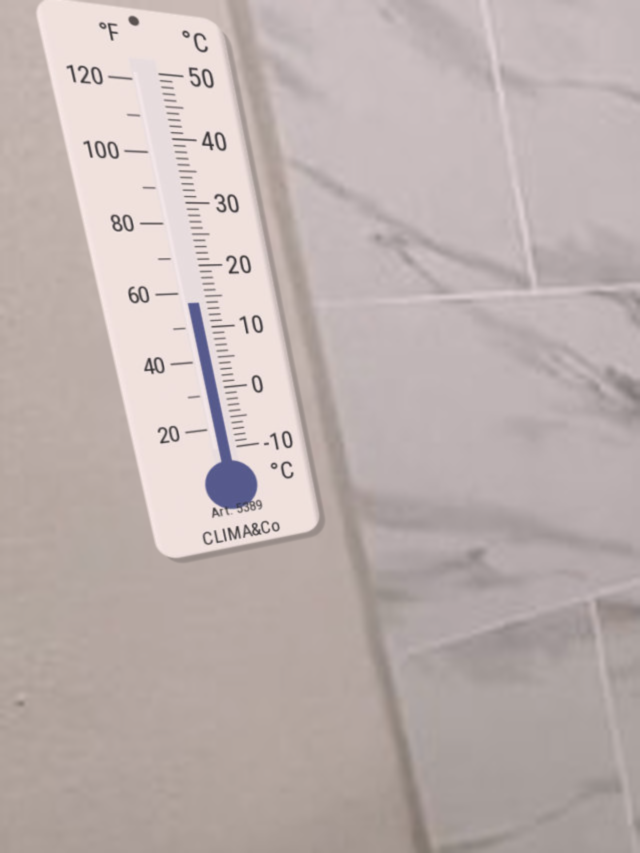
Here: 14 (°C)
